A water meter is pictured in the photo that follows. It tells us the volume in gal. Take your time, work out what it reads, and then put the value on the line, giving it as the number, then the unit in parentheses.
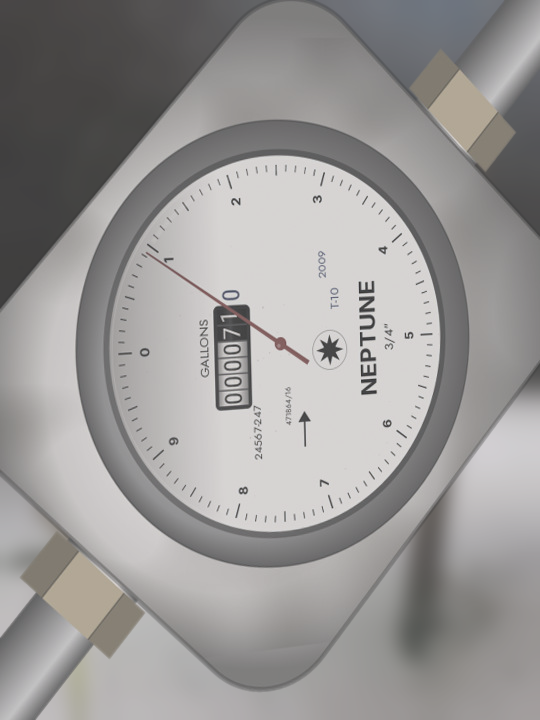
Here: 710.9 (gal)
